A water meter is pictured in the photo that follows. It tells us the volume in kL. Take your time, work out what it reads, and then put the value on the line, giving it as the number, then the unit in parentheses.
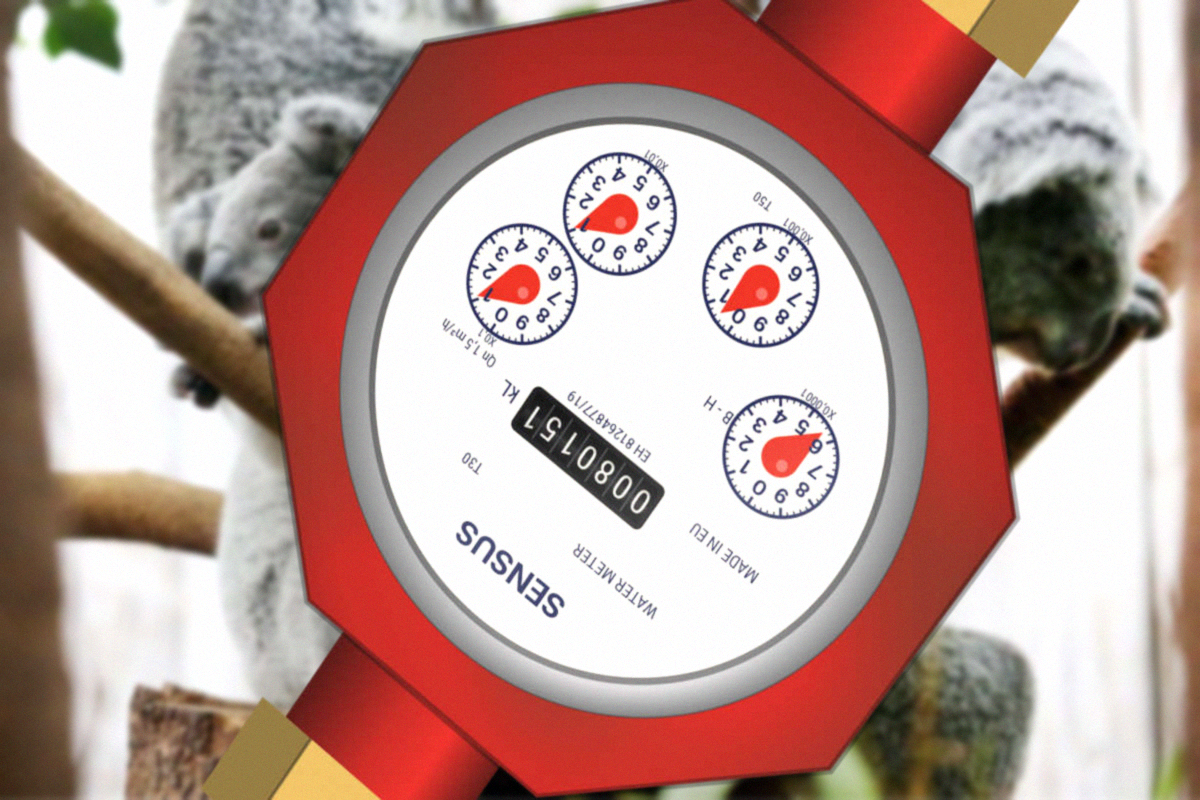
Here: 80151.1105 (kL)
